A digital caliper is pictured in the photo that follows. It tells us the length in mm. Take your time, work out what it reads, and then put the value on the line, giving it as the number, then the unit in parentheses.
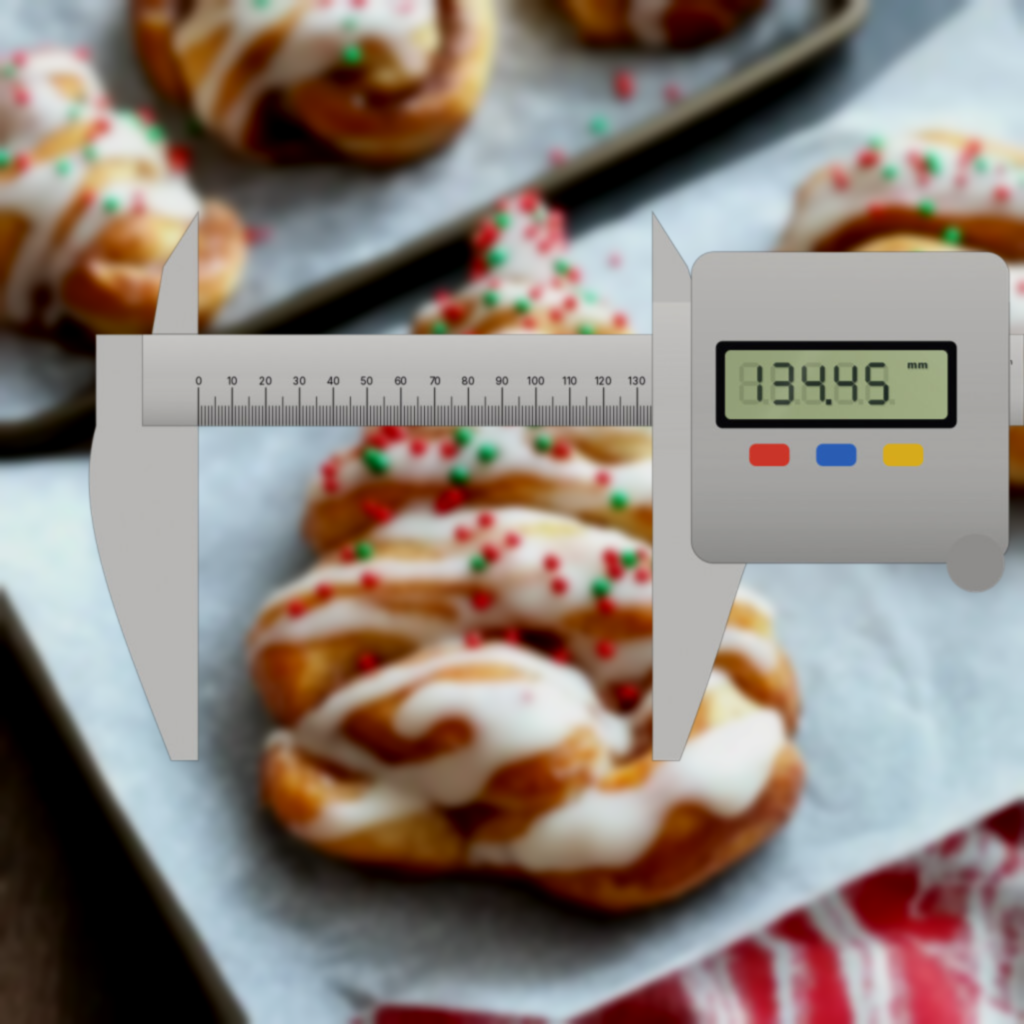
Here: 134.45 (mm)
